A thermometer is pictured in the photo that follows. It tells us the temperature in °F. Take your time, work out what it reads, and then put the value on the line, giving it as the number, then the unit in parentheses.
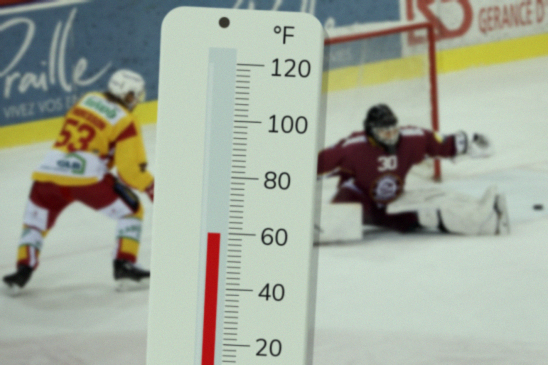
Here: 60 (°F)
